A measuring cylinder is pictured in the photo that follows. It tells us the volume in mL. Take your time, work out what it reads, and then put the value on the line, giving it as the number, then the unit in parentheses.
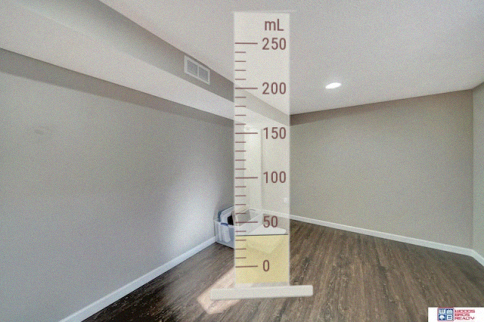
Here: 35 (mL)
